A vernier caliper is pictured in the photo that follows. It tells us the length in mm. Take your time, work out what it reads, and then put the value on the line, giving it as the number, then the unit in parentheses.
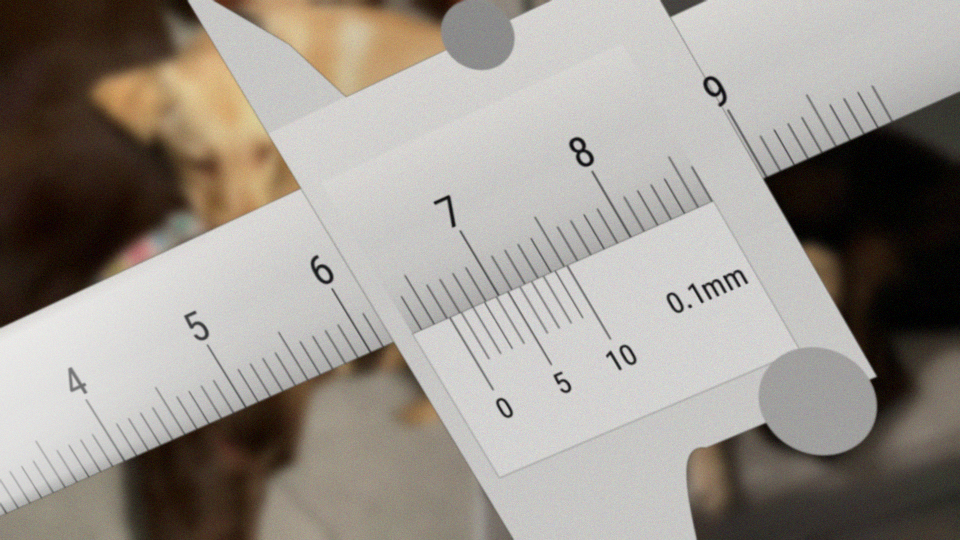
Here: 66.2 (mm)
